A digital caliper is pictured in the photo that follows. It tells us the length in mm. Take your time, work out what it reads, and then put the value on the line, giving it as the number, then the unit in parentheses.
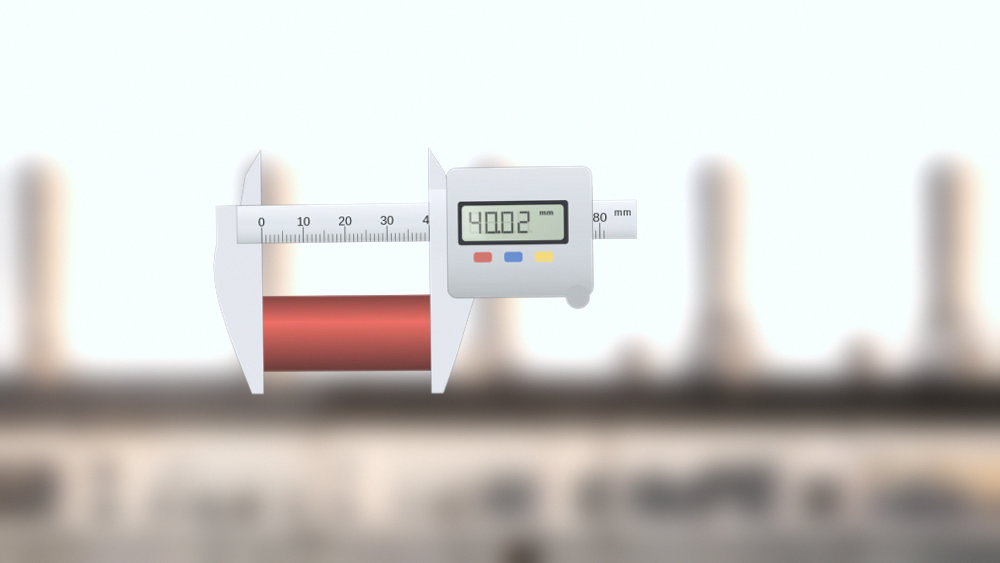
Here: 40.02 (mm)
